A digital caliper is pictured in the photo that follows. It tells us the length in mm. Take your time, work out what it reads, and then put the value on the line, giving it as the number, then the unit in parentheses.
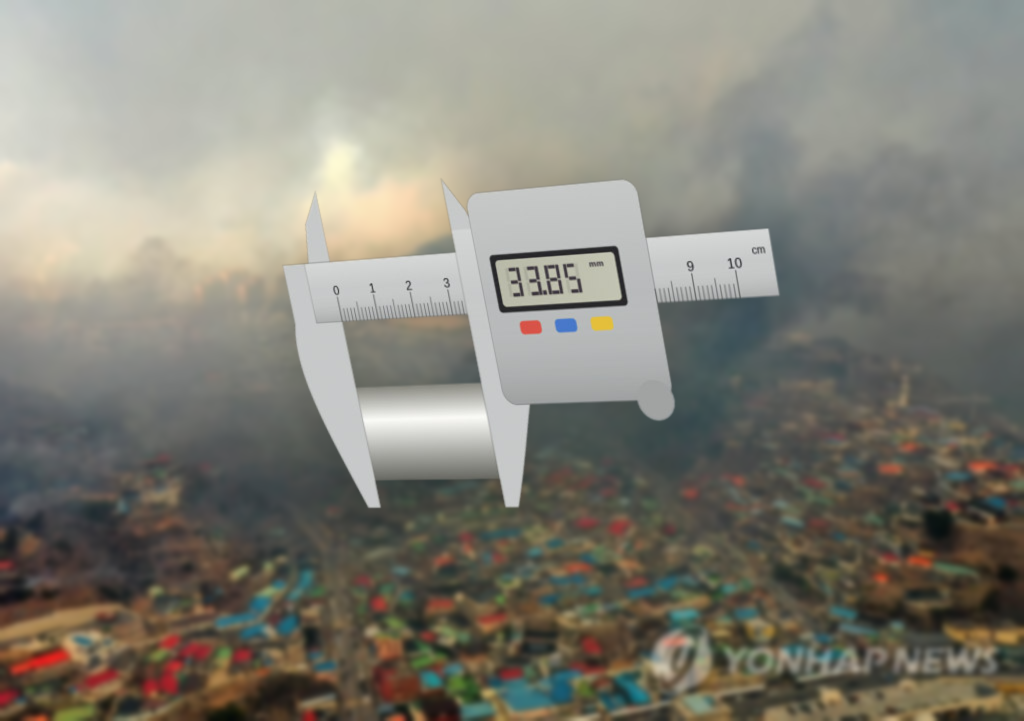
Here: 33.85 (mm)
